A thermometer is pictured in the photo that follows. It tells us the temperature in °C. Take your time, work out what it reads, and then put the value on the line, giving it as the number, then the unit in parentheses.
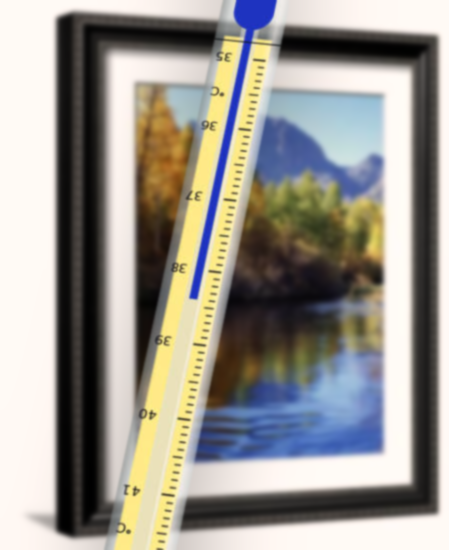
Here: 38.4 (°C)
